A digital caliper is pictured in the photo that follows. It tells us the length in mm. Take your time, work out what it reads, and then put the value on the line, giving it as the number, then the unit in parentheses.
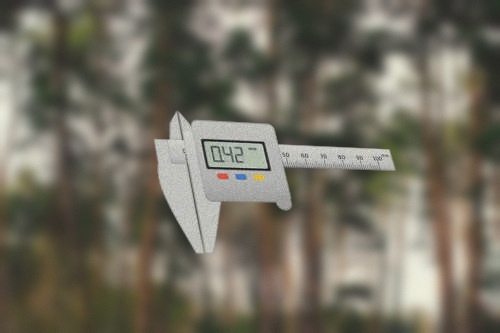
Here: 0.42 (mm)
